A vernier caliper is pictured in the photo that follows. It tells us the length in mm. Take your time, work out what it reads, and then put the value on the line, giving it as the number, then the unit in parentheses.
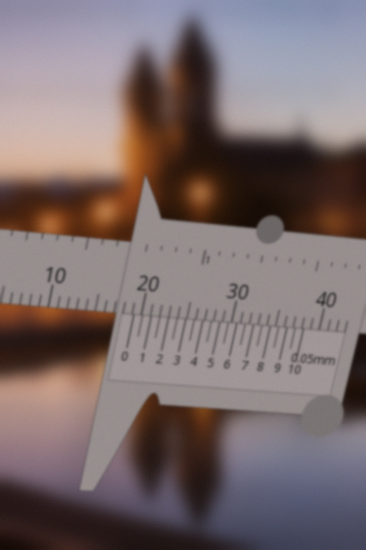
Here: 19.2 (mm)
